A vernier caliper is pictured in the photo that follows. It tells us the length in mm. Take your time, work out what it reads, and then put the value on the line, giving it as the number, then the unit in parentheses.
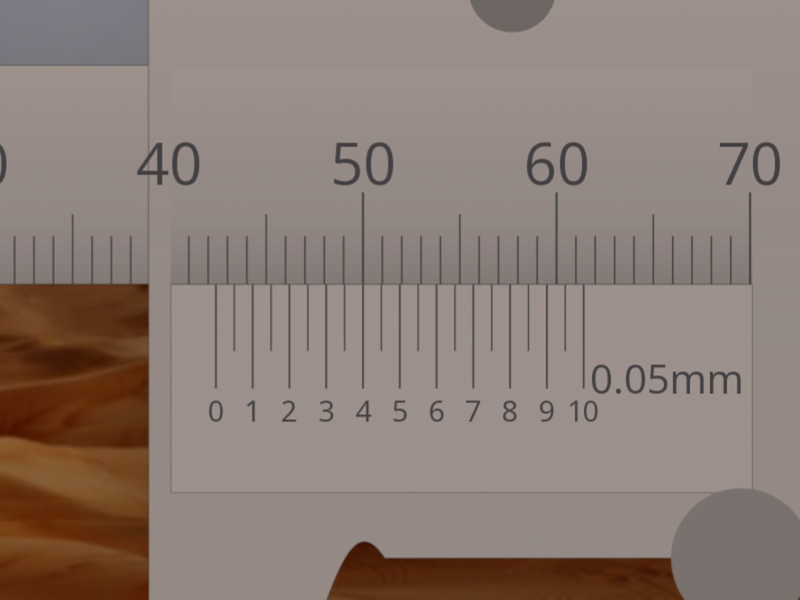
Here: 42.4 (mm)
